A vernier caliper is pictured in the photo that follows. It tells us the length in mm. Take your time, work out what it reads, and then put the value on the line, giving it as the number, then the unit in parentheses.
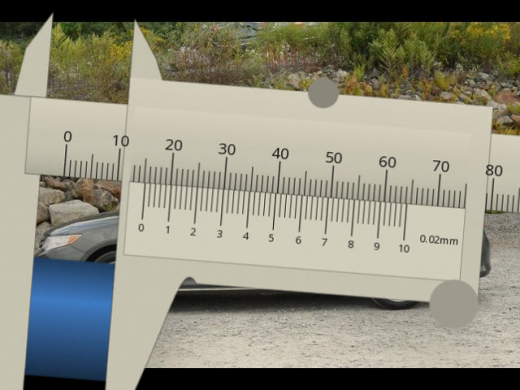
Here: 15.2 (mm)
